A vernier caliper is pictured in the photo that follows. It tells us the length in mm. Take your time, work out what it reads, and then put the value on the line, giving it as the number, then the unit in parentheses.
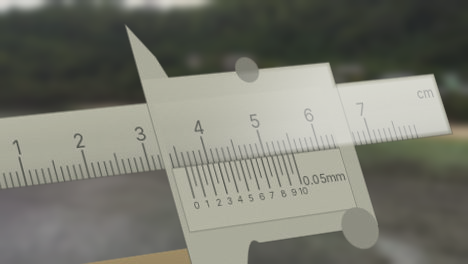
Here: 36.0 (mm)
